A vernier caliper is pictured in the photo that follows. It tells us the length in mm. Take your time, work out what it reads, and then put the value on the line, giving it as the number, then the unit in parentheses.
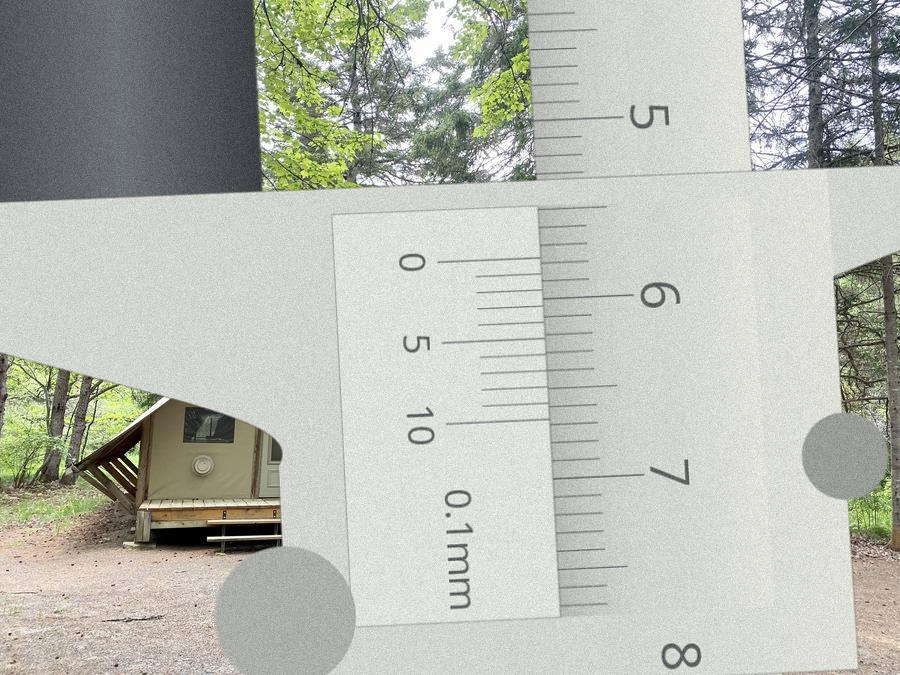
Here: 57.7 (mm)
